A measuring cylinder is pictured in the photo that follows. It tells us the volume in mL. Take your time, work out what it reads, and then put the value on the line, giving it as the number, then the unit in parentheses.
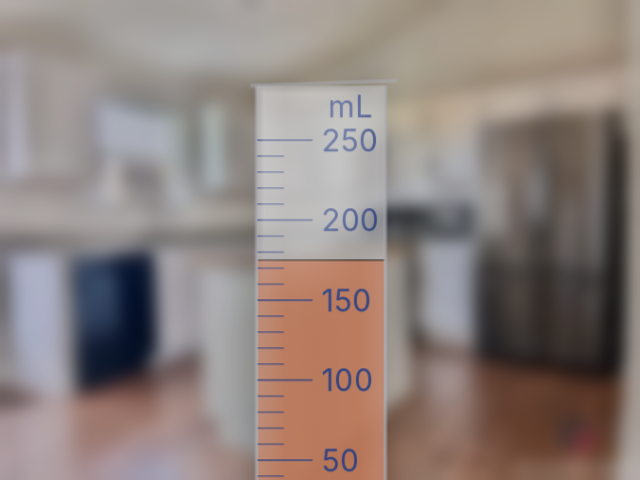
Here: 175 (mL)
